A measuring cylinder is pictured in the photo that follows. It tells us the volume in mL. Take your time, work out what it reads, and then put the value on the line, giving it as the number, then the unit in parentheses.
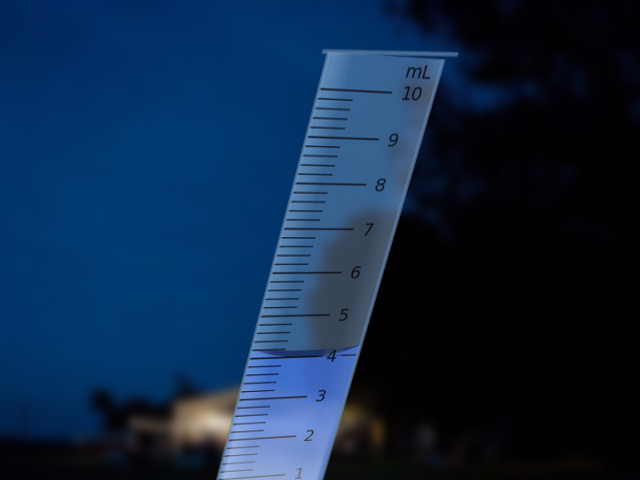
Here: 4 (mL)
